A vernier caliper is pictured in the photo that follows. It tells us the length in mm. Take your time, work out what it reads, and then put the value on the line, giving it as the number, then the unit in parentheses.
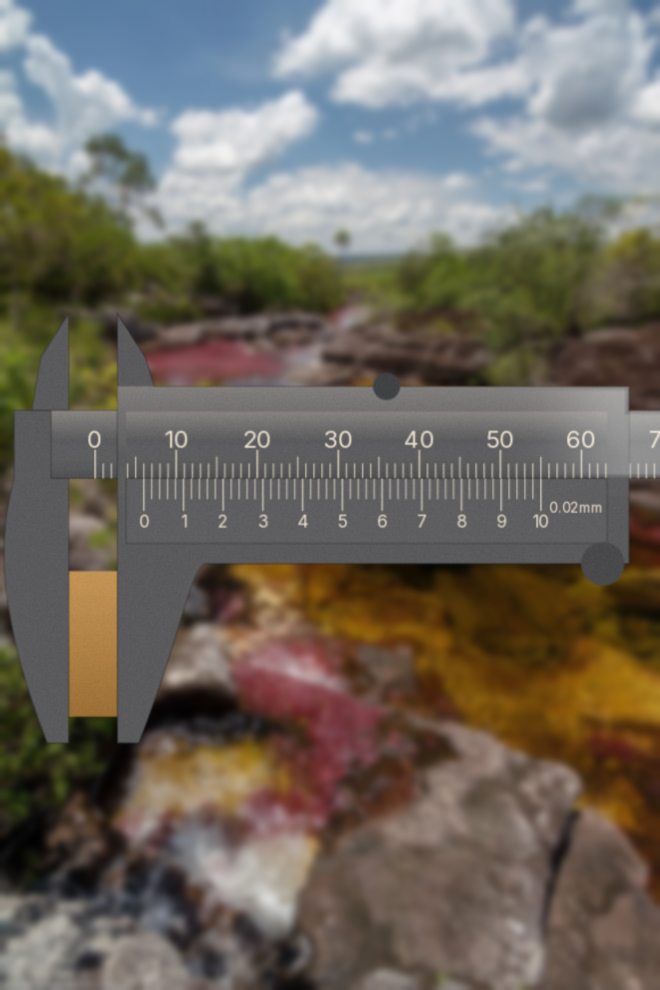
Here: 6.0 (mm)
